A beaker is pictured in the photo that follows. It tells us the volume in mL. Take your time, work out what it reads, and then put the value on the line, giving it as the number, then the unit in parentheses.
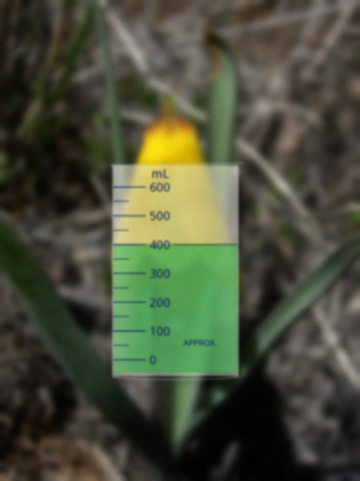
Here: 400 (mL)
